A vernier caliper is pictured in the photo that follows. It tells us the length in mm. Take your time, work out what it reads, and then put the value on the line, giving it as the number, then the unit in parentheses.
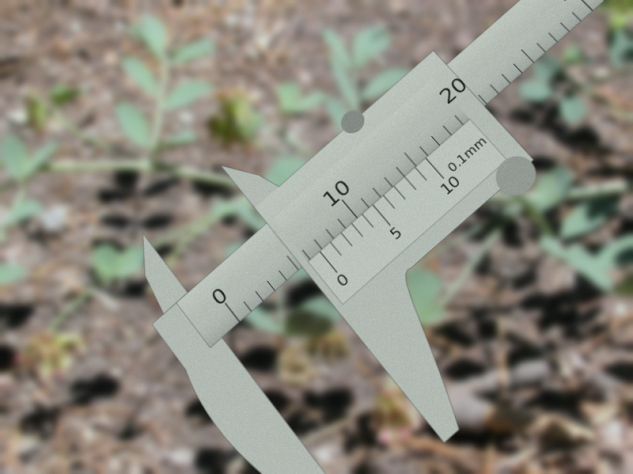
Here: 6.8 (mm)
